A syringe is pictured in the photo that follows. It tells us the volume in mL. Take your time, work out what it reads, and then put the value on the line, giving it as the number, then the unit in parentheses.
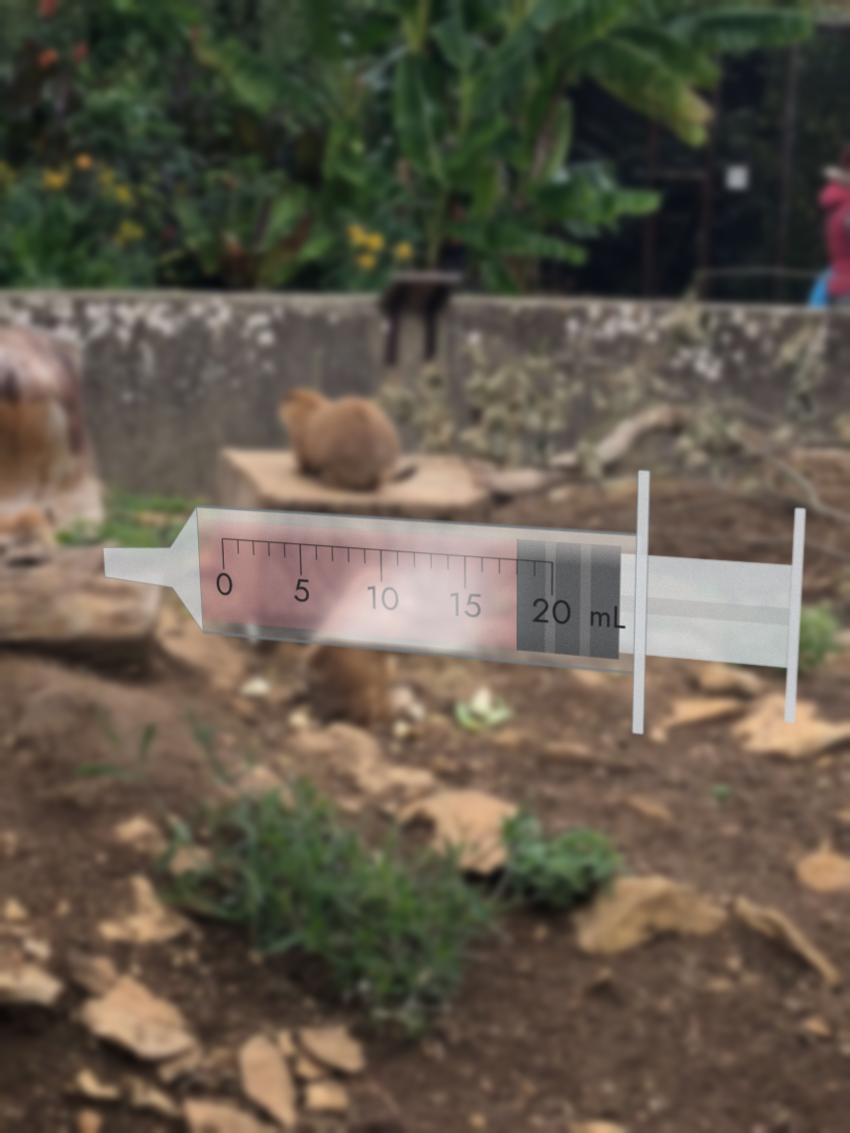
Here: 18 (mL)
